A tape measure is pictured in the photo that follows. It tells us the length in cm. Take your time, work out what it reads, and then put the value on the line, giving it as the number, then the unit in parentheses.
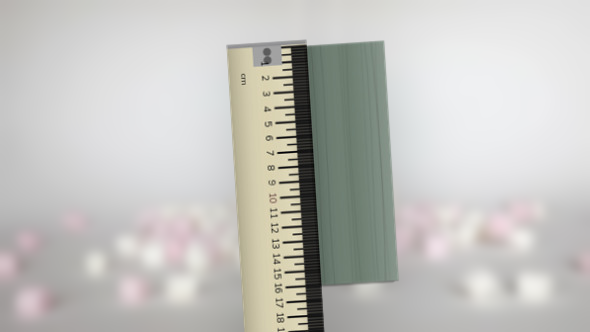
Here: 16 (cm)
